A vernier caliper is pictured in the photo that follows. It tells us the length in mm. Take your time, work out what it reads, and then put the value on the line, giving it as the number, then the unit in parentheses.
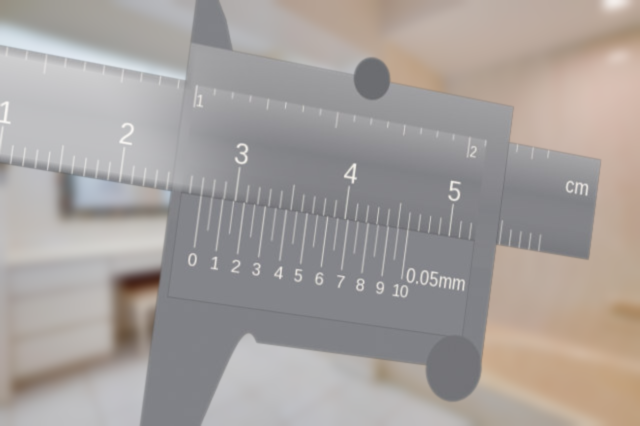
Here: 27.0 (mm)
